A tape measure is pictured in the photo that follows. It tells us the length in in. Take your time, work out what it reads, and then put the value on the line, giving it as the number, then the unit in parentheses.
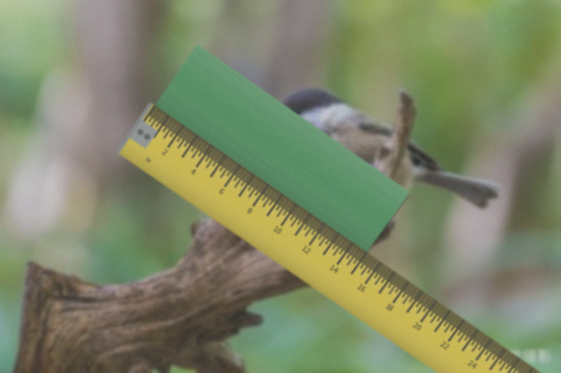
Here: 15 (in)
